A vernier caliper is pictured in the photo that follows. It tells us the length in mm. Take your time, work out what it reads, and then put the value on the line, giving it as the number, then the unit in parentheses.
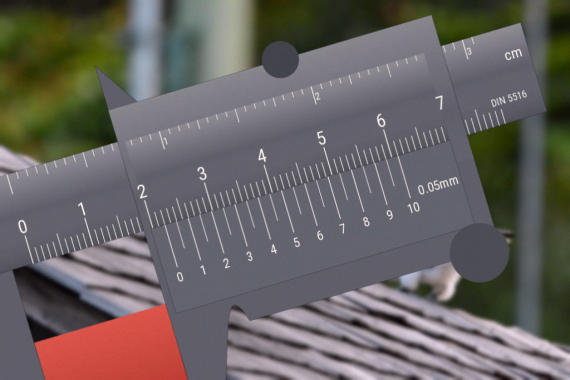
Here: 22.0 (mm)
